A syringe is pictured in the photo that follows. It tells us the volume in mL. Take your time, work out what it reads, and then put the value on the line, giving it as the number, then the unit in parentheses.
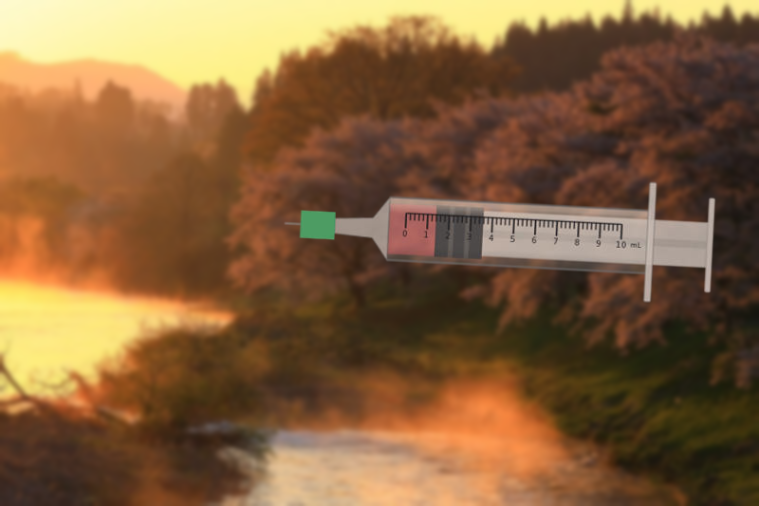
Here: 1.4 (mL)
